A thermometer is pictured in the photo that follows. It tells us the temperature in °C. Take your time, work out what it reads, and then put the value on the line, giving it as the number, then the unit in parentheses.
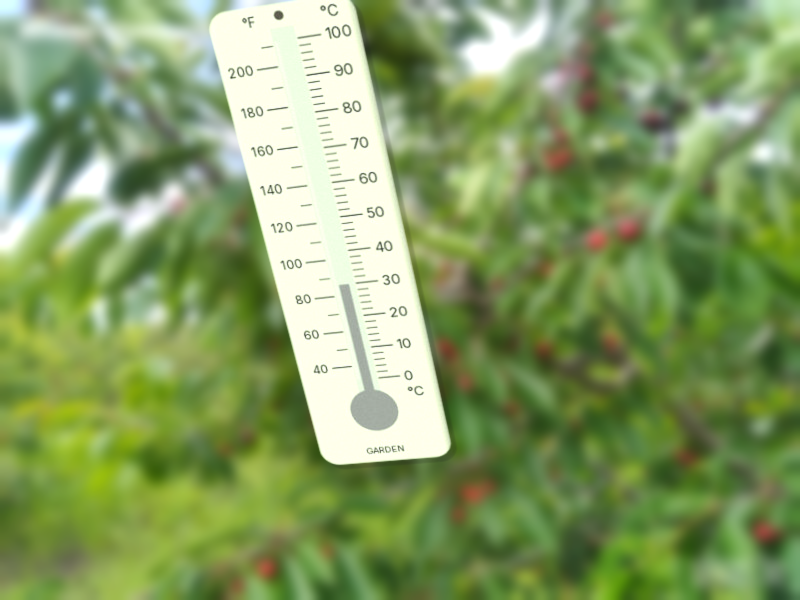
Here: 30 (°C)
